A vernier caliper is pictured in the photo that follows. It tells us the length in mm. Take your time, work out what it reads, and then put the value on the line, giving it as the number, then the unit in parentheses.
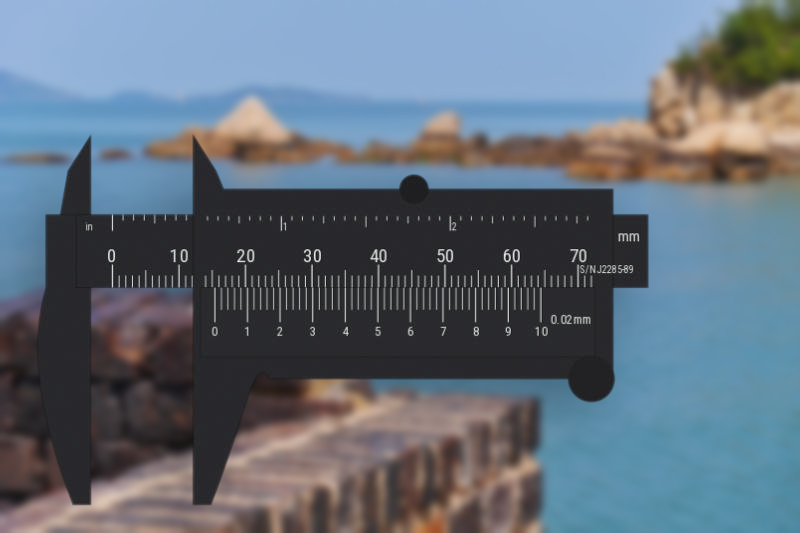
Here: 15.4 (mm)
